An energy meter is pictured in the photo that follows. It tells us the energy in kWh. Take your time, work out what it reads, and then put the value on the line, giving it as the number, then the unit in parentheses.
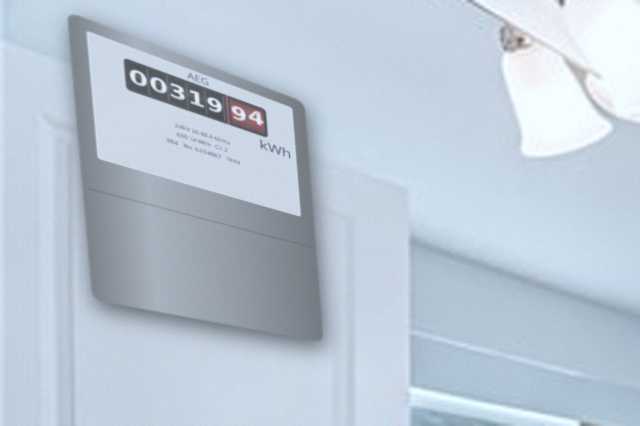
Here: 319.94 (kWh)
